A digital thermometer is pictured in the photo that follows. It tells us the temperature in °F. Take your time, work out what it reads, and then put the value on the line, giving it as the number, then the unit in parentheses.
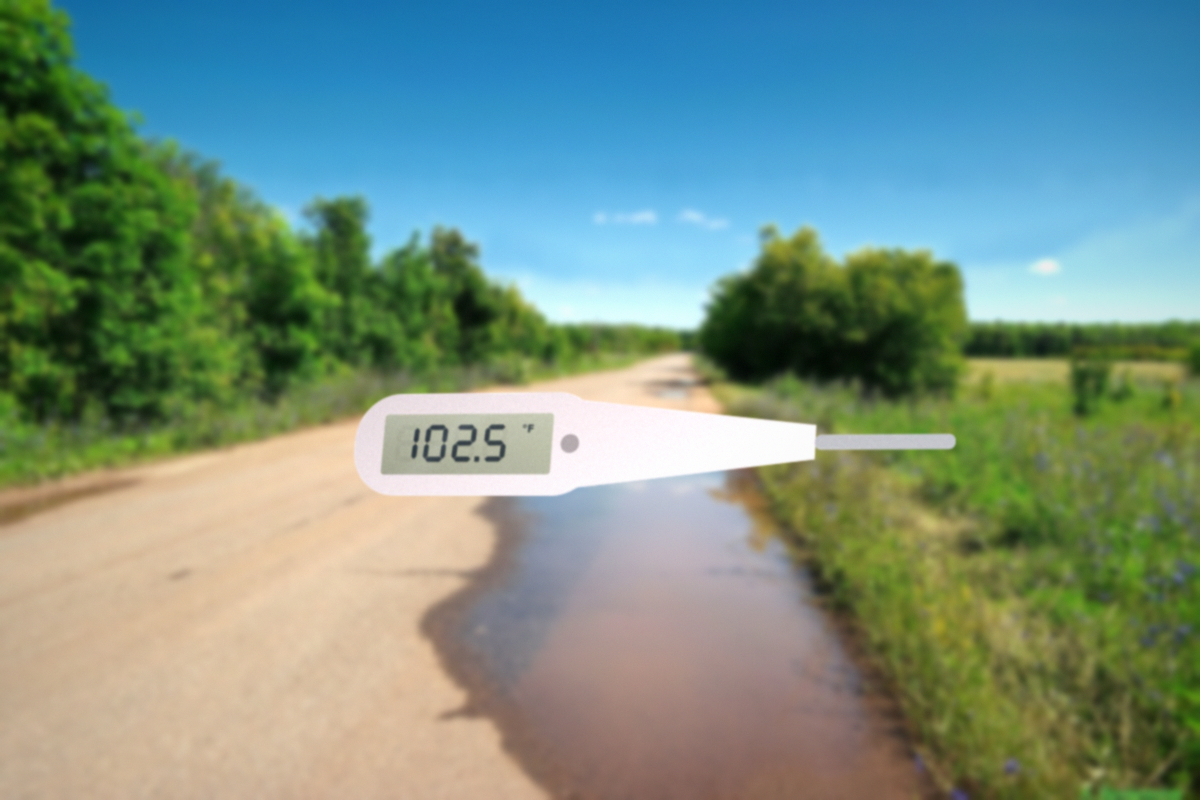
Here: 102.5 (°F)
